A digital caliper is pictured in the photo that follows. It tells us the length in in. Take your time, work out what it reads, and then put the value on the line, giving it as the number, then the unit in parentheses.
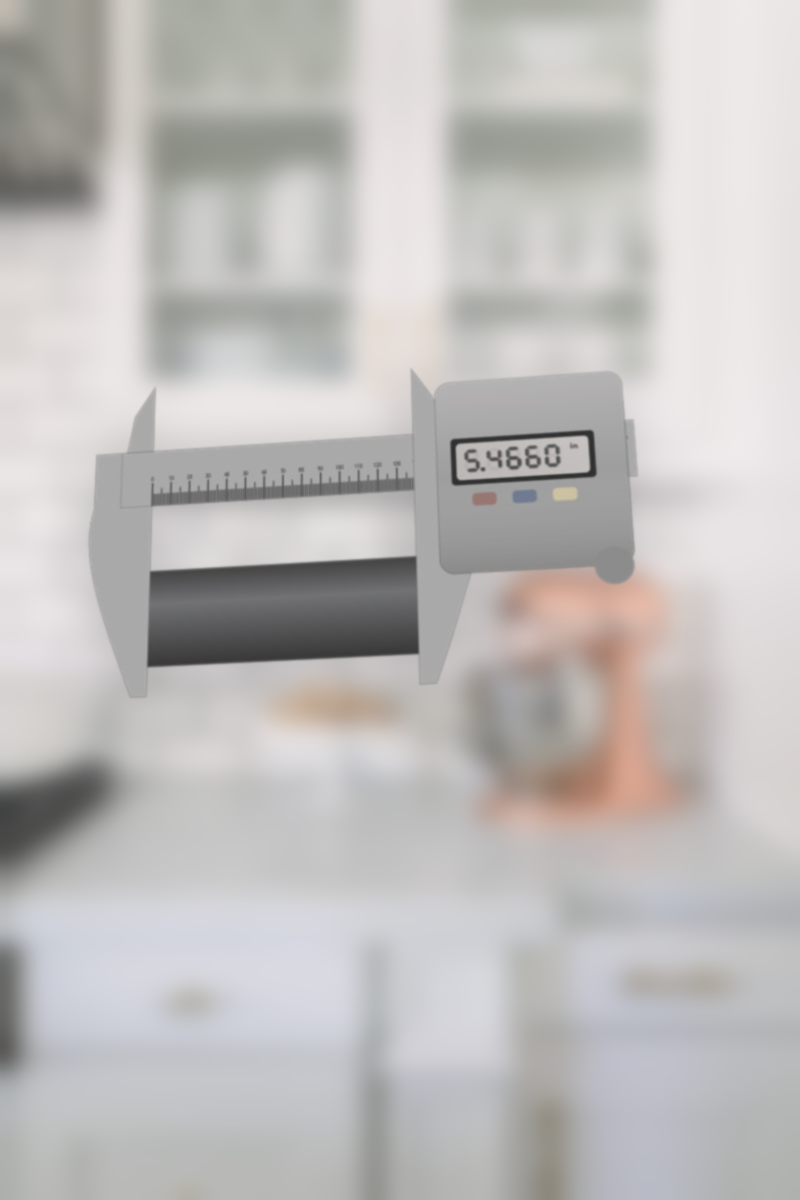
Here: 5.4660 (in)
